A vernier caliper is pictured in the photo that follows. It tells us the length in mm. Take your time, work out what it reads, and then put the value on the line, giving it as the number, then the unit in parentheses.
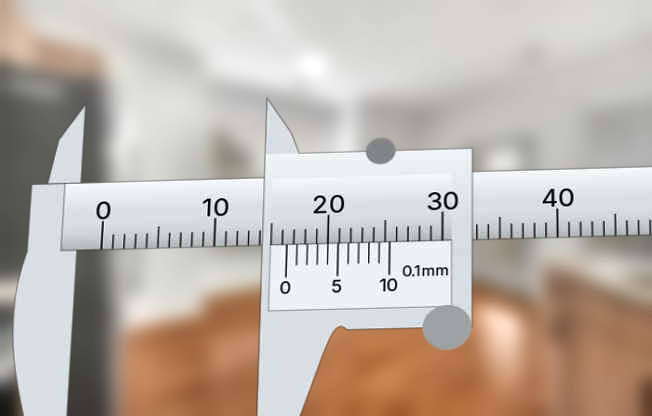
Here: 16.4 (mm)
